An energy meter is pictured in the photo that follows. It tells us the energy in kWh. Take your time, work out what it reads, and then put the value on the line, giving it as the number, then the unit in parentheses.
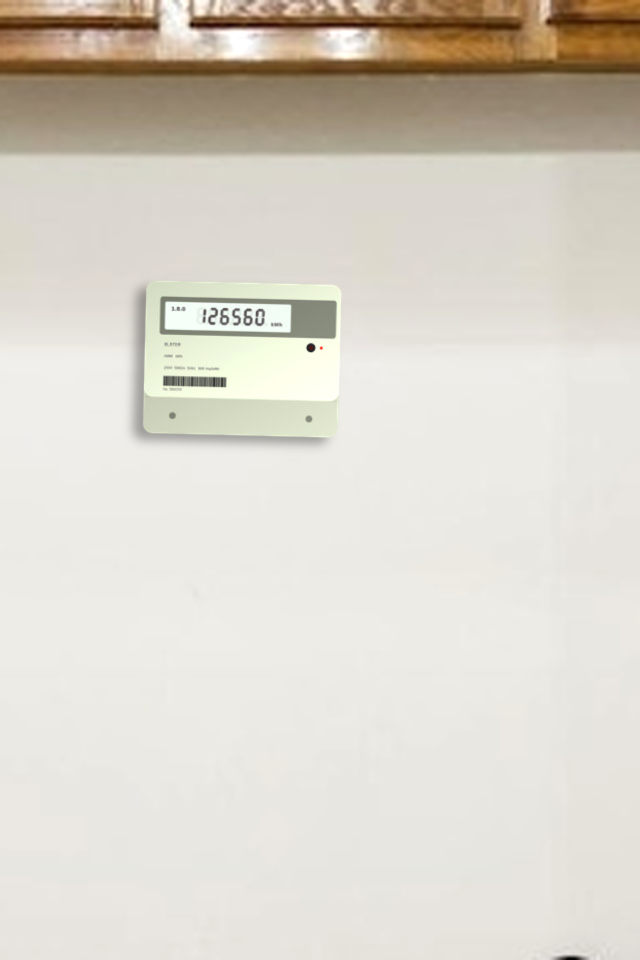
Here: 126560 (kWh)
